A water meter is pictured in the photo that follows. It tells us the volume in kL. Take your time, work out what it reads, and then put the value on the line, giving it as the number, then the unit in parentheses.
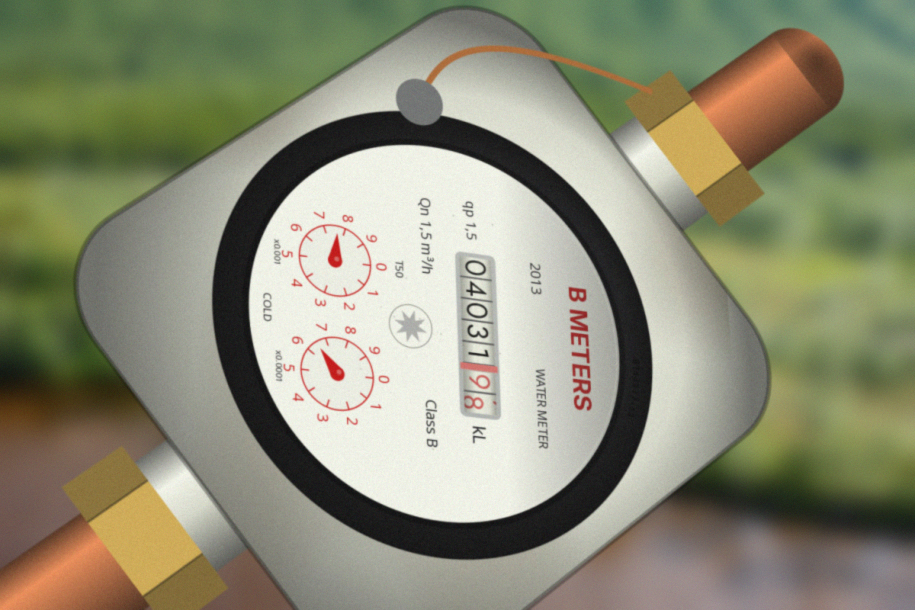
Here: 4031.9776 (kL)
